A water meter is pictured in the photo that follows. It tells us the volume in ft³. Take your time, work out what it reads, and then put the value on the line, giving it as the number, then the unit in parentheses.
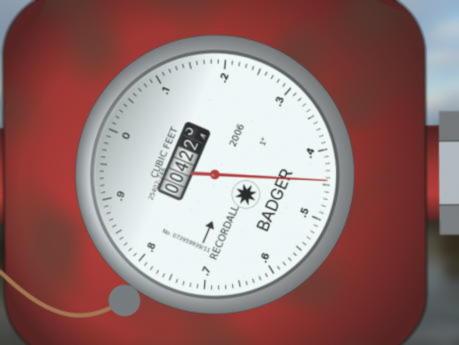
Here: 4223.44 (ft³)
